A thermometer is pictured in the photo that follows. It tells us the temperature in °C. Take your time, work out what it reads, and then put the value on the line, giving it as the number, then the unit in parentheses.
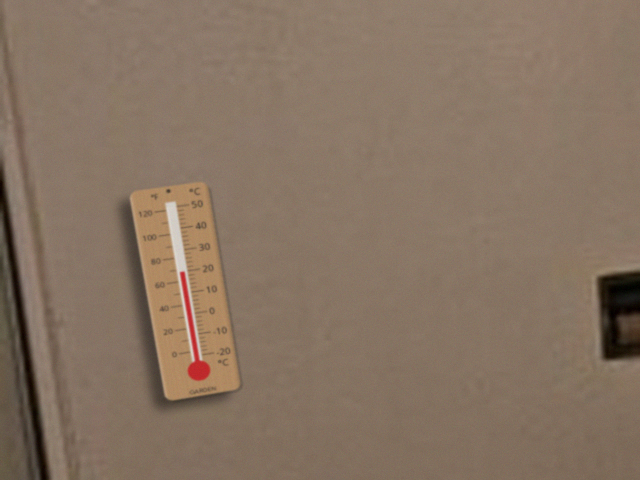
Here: 20 (°C)
